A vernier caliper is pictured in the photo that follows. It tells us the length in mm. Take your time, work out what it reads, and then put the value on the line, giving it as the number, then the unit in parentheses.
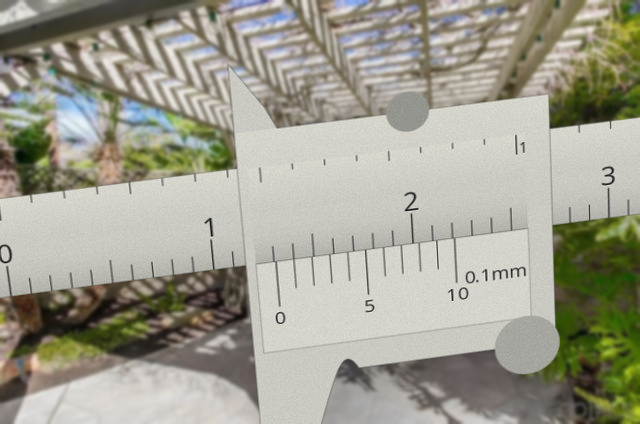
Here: 13.1 (mm)
